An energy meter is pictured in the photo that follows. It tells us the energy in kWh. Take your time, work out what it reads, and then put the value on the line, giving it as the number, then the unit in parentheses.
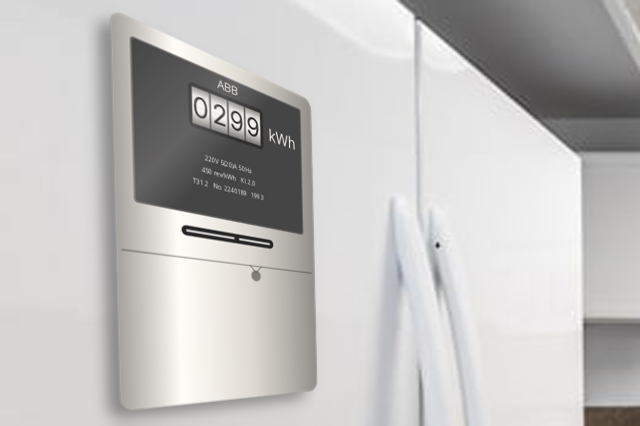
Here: 299 (kWh)
